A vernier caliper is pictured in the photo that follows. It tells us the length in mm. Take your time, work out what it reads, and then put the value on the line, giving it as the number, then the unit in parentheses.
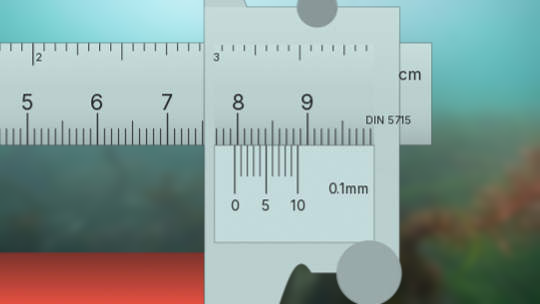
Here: 79.6 (mm)
